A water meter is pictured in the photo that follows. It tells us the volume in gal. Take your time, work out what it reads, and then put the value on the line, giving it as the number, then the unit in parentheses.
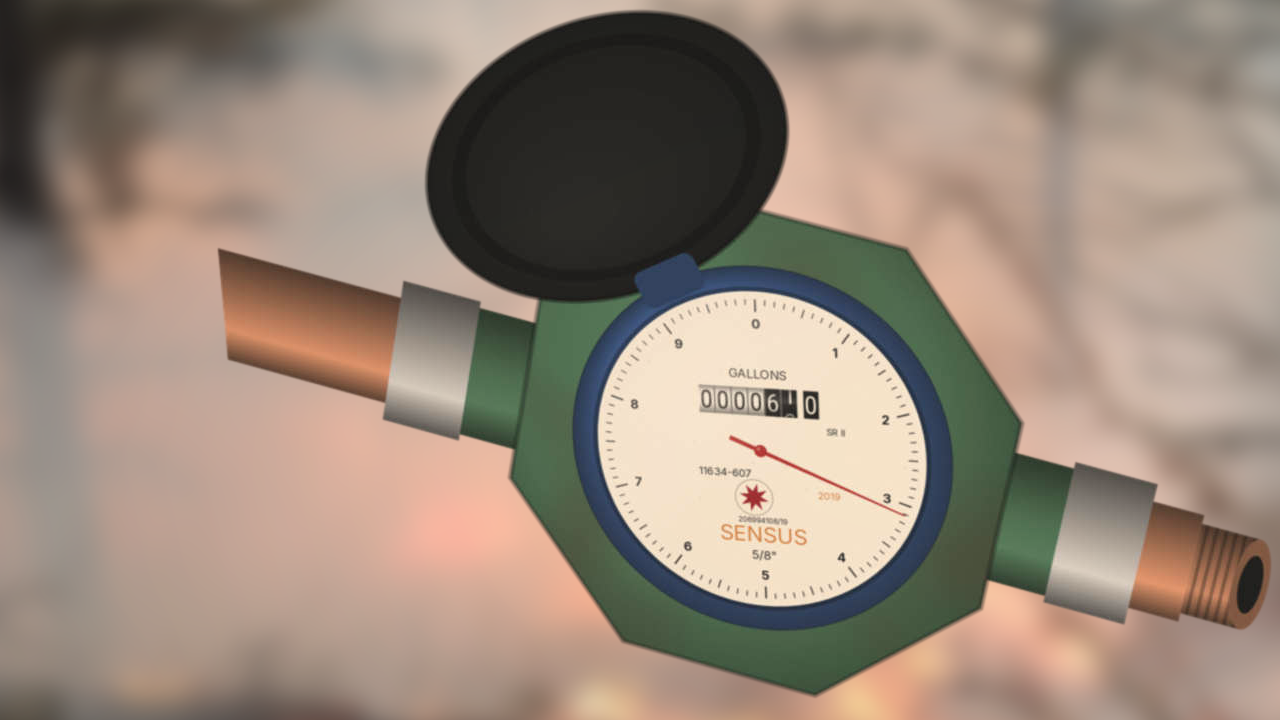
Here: 613.1 (gal)
